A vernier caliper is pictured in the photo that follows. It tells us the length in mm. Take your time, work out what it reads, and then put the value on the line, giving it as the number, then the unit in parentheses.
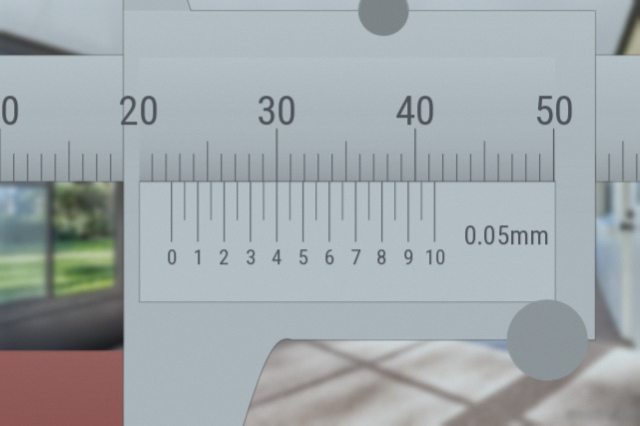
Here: 22.4 (mm)
